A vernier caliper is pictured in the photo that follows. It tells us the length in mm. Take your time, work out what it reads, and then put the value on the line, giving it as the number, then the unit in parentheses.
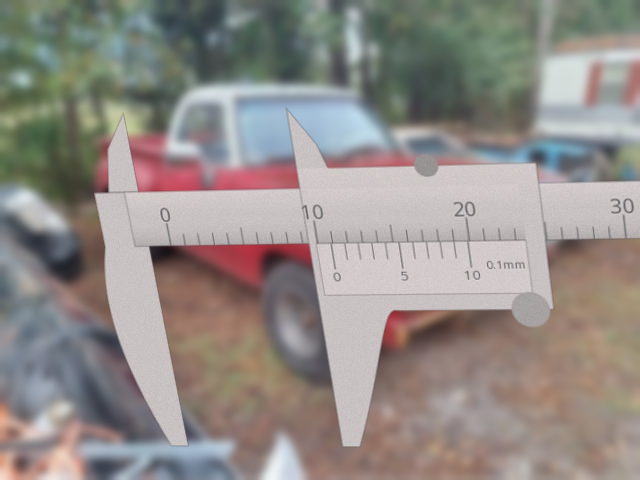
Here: 10.9 (mm)
